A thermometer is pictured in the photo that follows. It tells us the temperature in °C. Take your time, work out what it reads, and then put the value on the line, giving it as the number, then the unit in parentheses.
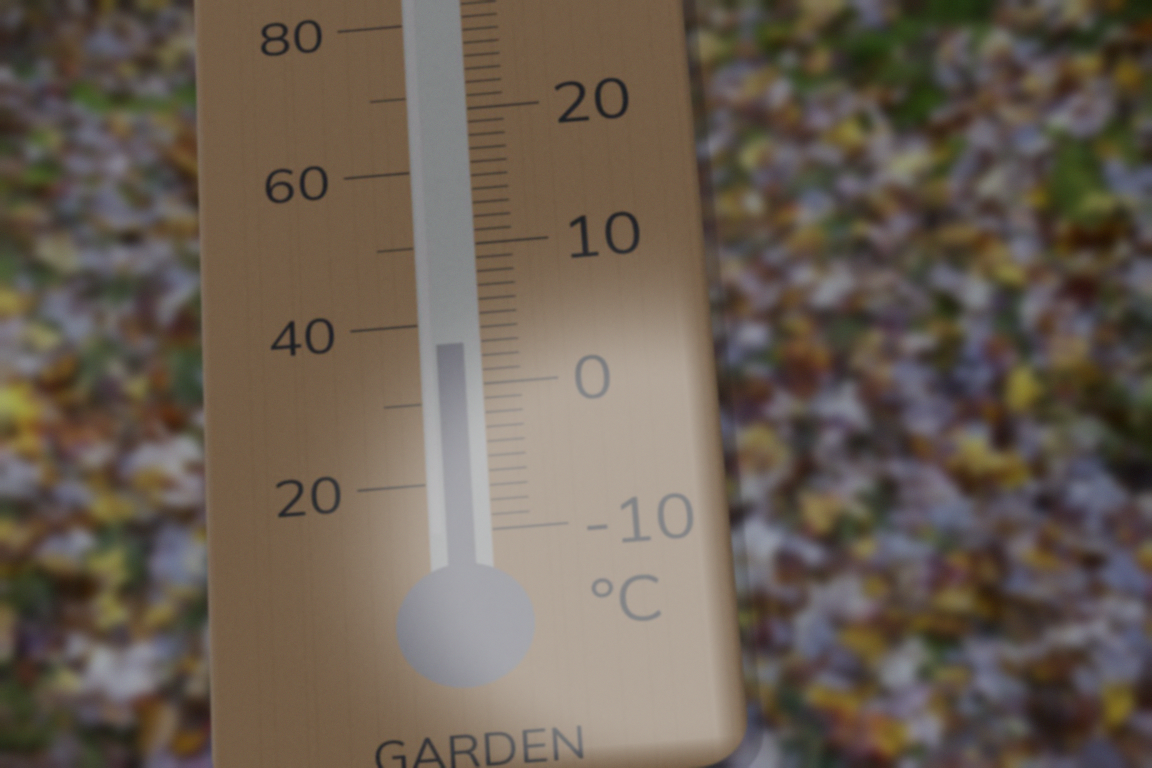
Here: 3 (°C)
